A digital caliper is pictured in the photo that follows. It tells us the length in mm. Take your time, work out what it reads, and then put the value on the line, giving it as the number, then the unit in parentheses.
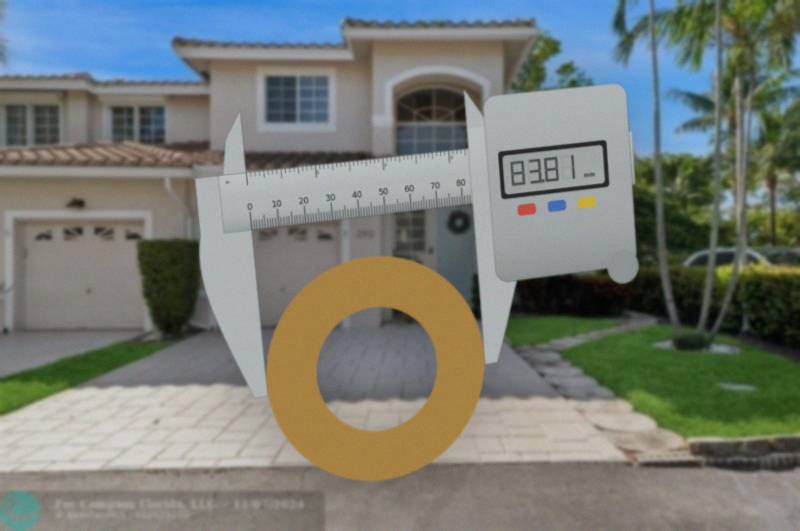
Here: 83.81 (mm)
